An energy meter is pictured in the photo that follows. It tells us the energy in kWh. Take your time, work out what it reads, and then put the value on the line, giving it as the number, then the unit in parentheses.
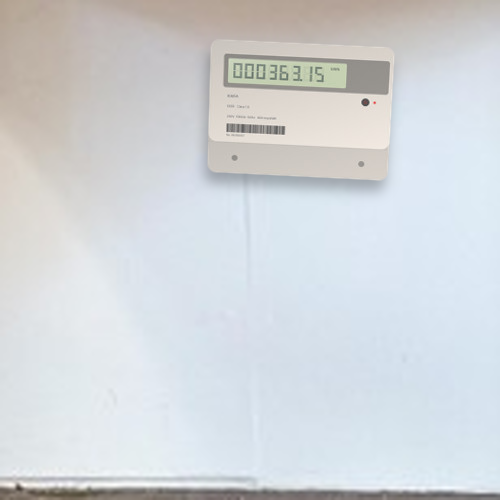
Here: 363.15 (kWh)
